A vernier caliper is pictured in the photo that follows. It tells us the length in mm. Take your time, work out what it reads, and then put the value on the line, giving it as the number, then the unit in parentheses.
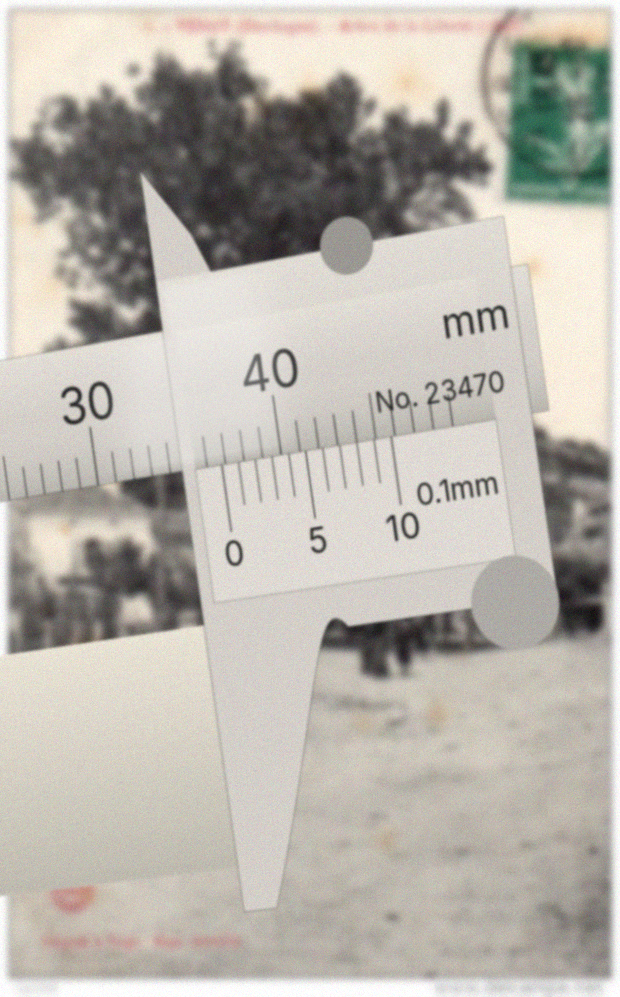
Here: 36.8 (mm)
